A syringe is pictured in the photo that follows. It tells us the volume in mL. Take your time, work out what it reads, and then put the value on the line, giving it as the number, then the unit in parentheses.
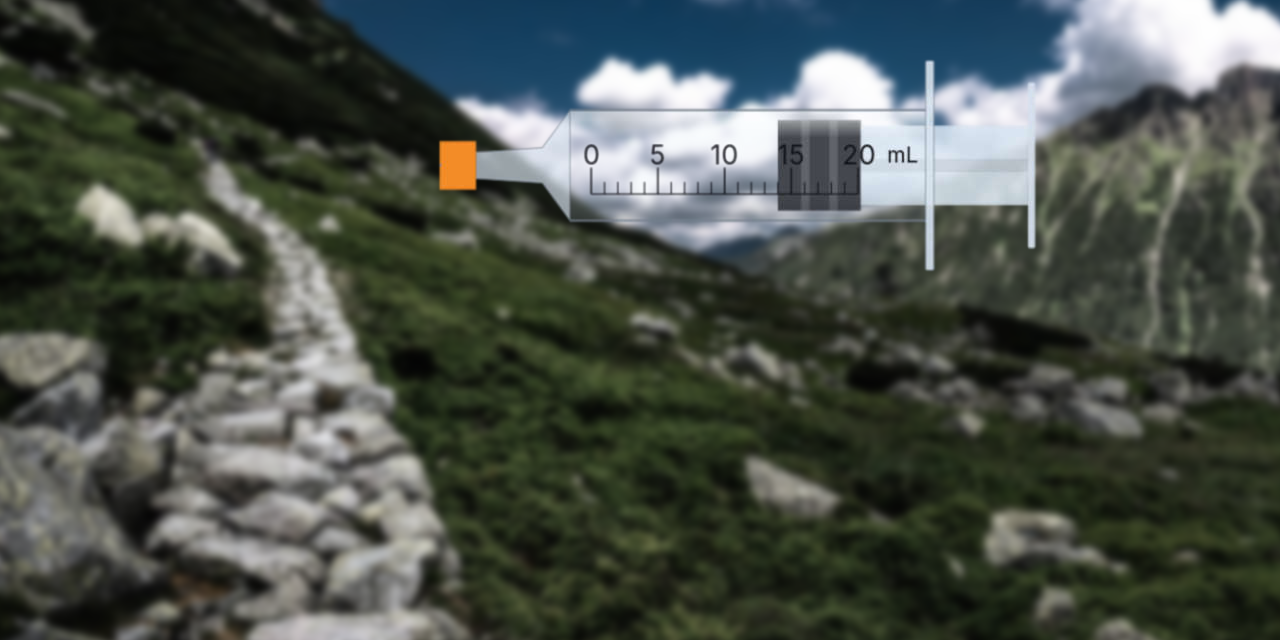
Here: 14 (mL)
